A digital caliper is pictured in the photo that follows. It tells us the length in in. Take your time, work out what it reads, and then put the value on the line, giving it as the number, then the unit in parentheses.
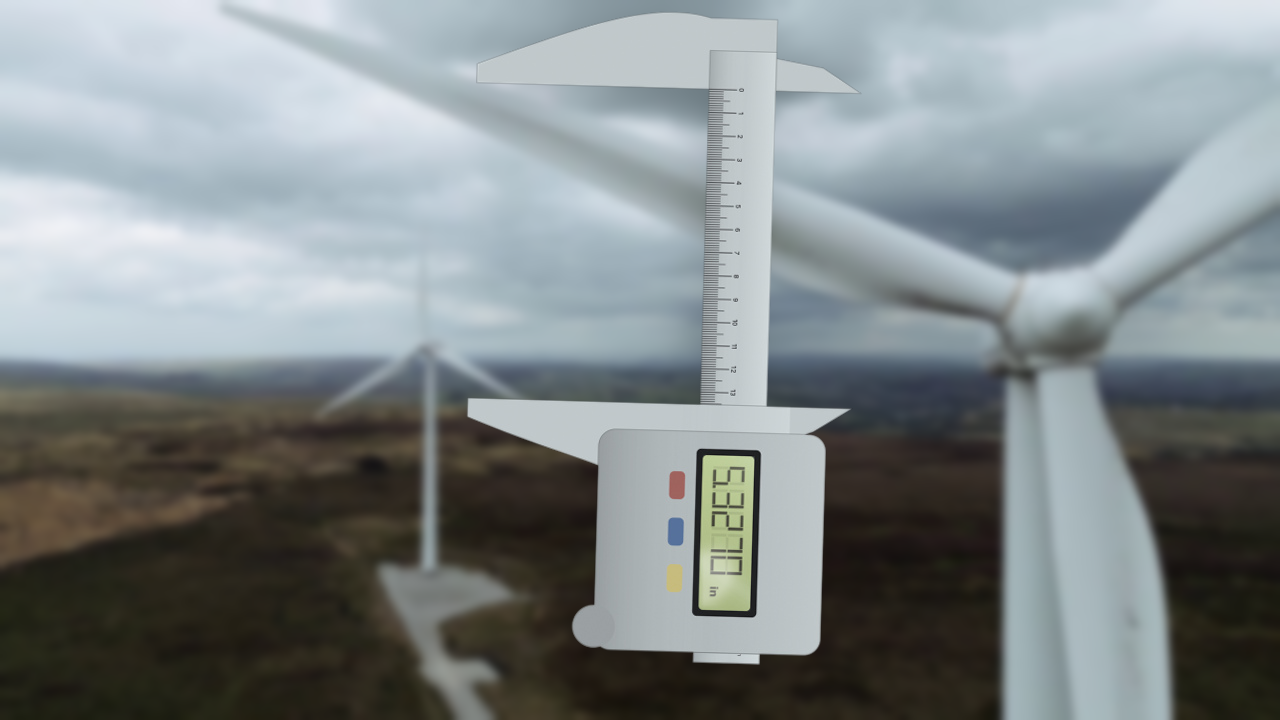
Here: 5.3270 (in)
